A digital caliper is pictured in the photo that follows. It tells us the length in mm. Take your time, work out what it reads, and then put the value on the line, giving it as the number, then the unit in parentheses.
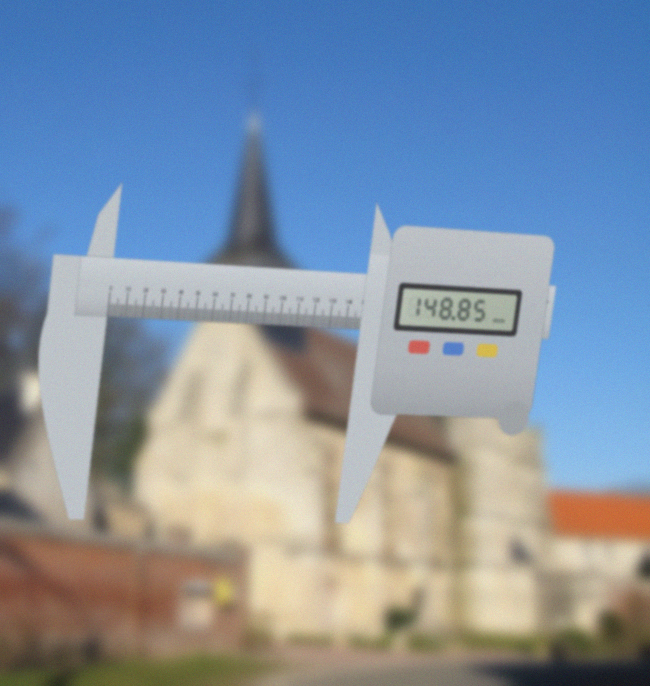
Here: 148.85 (mm)
